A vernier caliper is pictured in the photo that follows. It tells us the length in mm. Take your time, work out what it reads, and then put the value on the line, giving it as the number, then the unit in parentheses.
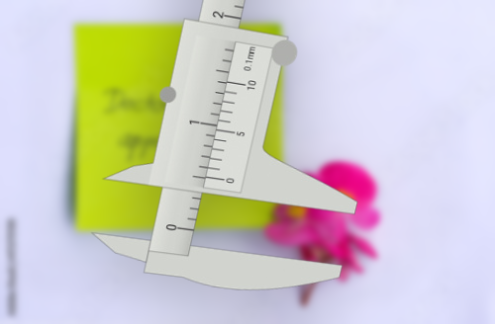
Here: 5.1 (mm)
